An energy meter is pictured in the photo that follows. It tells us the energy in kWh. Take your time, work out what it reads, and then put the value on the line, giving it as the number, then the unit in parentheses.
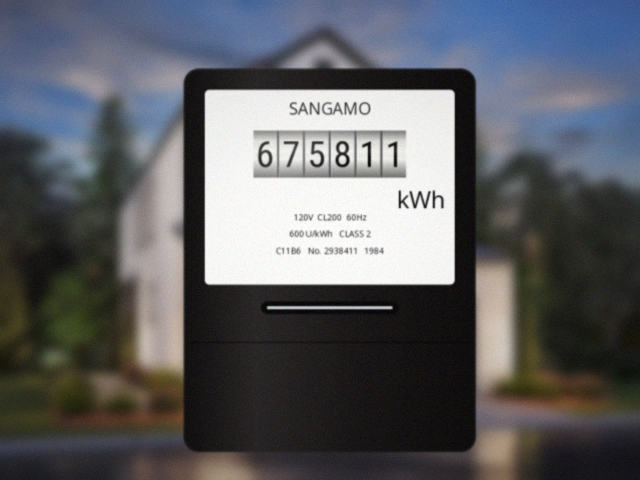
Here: 675811 (kWh)
